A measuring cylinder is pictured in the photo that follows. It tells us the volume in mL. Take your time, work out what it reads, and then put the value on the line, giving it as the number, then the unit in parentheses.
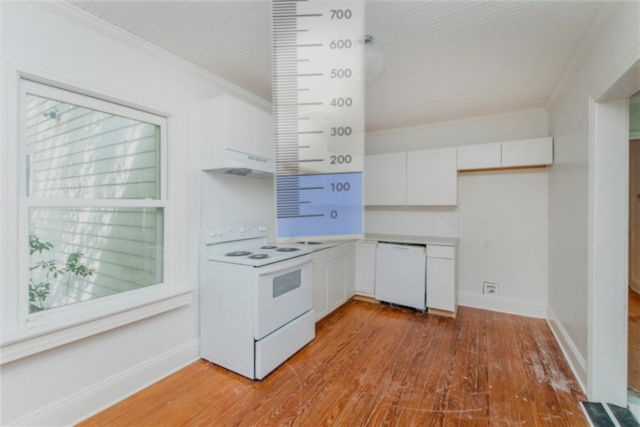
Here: 150 (mL)
